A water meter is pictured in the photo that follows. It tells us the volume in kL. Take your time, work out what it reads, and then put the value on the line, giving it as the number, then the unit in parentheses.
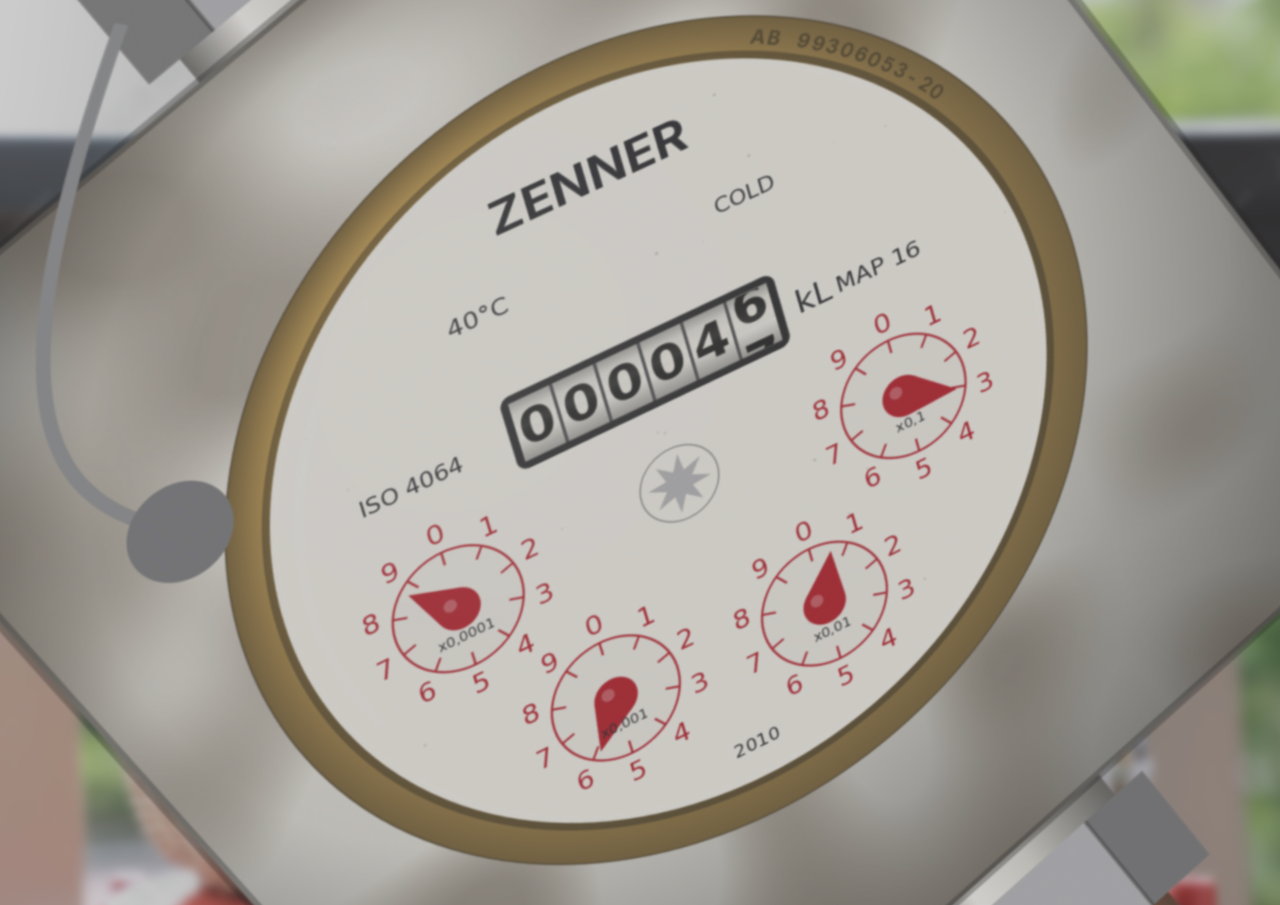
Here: 46.3058 (kL)
